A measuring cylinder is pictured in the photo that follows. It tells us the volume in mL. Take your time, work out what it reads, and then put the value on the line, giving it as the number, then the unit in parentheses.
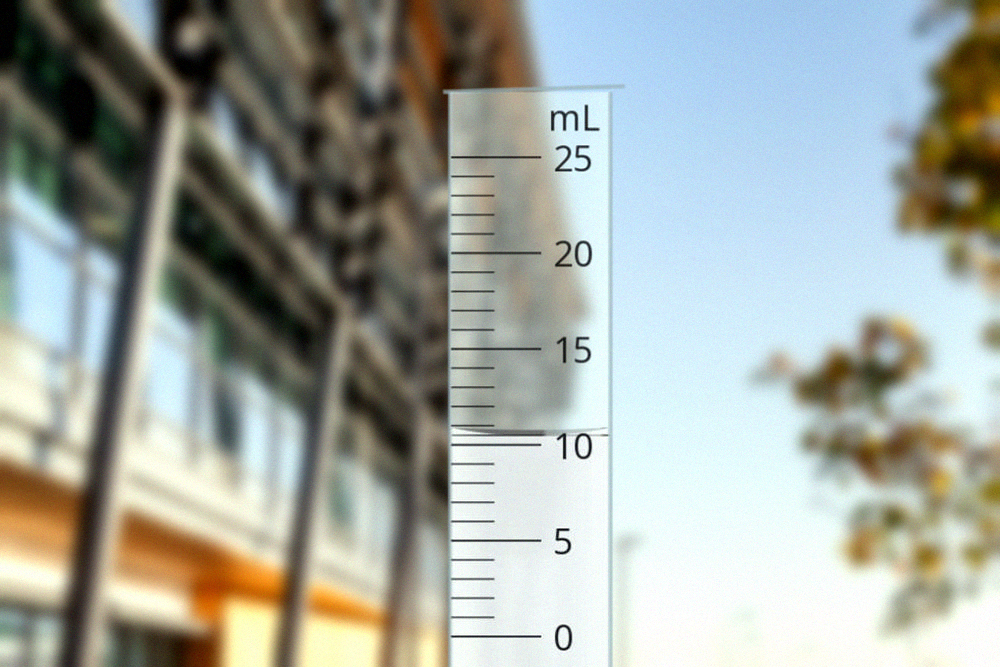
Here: 10.5 (mL)
